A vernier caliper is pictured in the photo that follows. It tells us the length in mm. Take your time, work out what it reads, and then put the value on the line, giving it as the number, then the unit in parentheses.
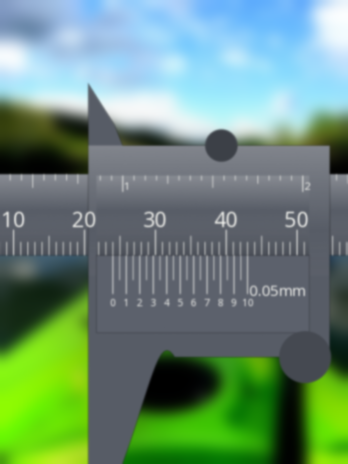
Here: 24.0 (mm)
